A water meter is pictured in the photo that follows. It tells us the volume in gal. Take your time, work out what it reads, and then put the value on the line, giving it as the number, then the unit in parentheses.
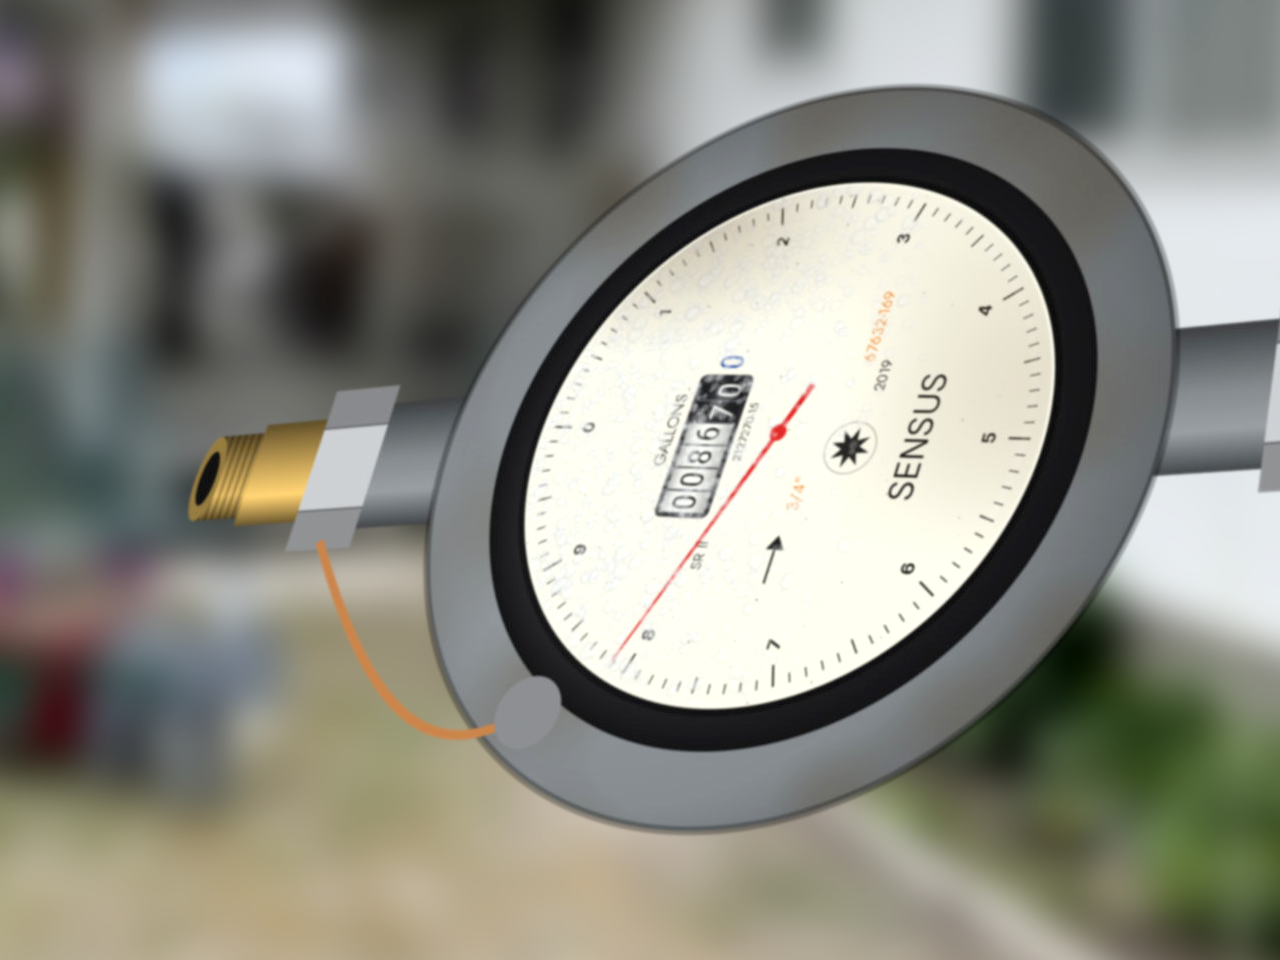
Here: 86698.1 (gal)
